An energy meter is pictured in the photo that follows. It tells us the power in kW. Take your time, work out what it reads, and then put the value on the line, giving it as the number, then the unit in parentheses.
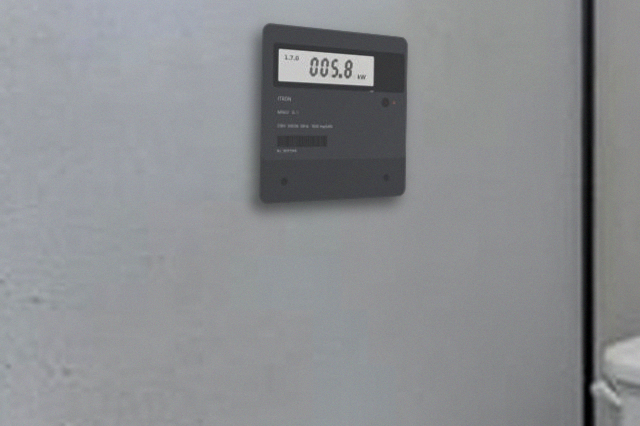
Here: 5.8 (kW)
